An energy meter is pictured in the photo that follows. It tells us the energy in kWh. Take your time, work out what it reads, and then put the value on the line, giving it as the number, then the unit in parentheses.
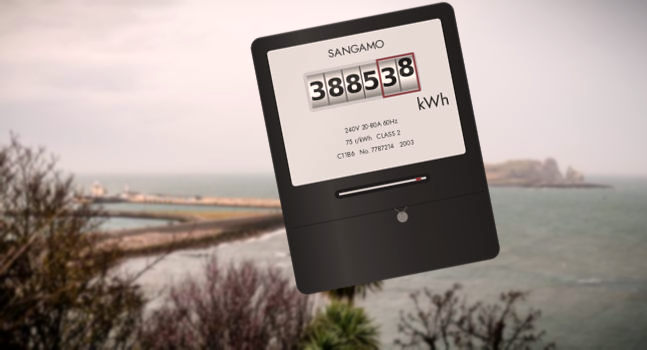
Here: 3885.38 (kWh)
